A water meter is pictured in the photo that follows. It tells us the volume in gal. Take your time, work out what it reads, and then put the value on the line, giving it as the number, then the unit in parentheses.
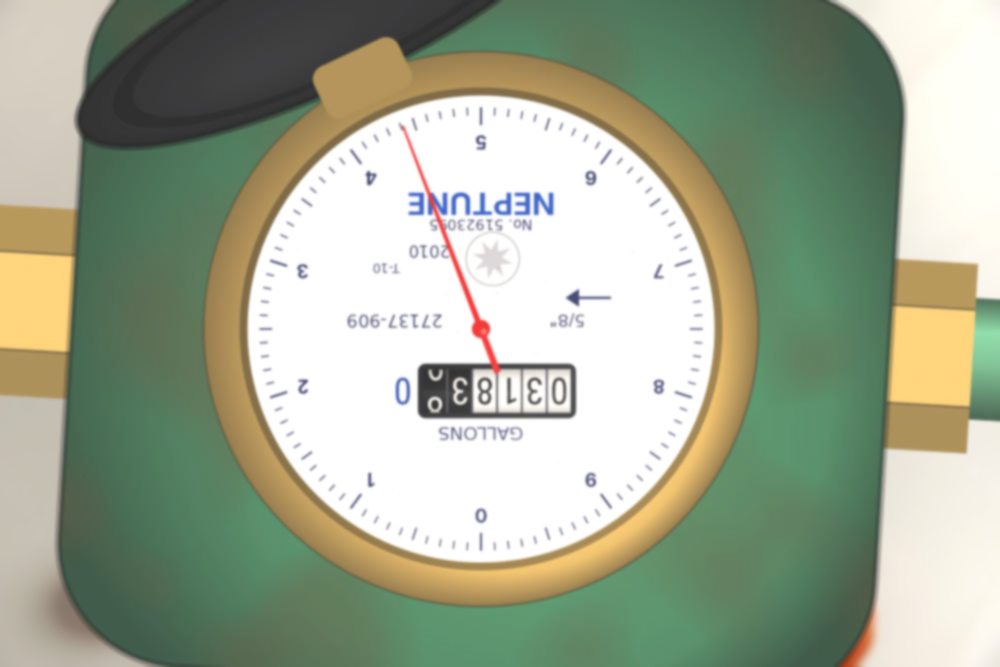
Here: 318384.4 (gal)
